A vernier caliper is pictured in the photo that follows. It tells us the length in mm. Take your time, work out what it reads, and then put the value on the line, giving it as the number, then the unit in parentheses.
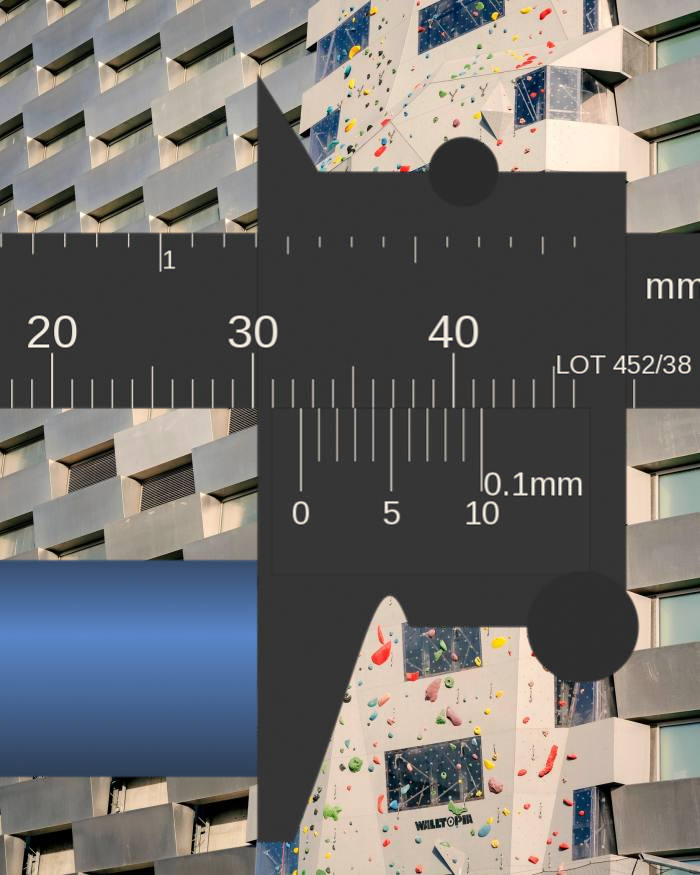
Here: 32.4 (mm)
